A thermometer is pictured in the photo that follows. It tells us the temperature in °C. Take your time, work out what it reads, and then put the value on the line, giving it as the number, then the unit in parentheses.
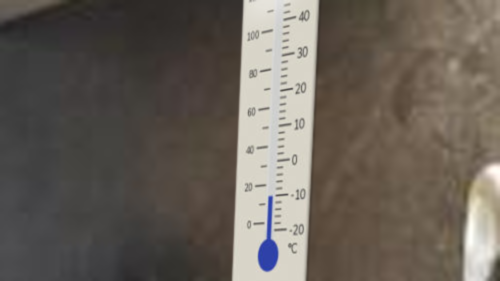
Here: -10 (°C)
